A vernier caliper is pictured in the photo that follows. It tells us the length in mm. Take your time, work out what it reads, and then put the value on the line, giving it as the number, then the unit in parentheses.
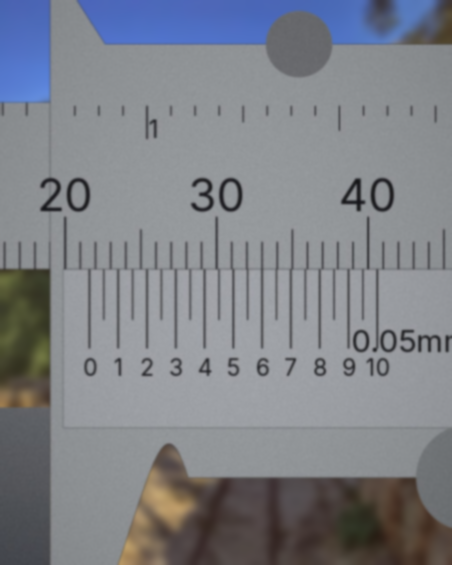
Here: 21.6 (mm)
